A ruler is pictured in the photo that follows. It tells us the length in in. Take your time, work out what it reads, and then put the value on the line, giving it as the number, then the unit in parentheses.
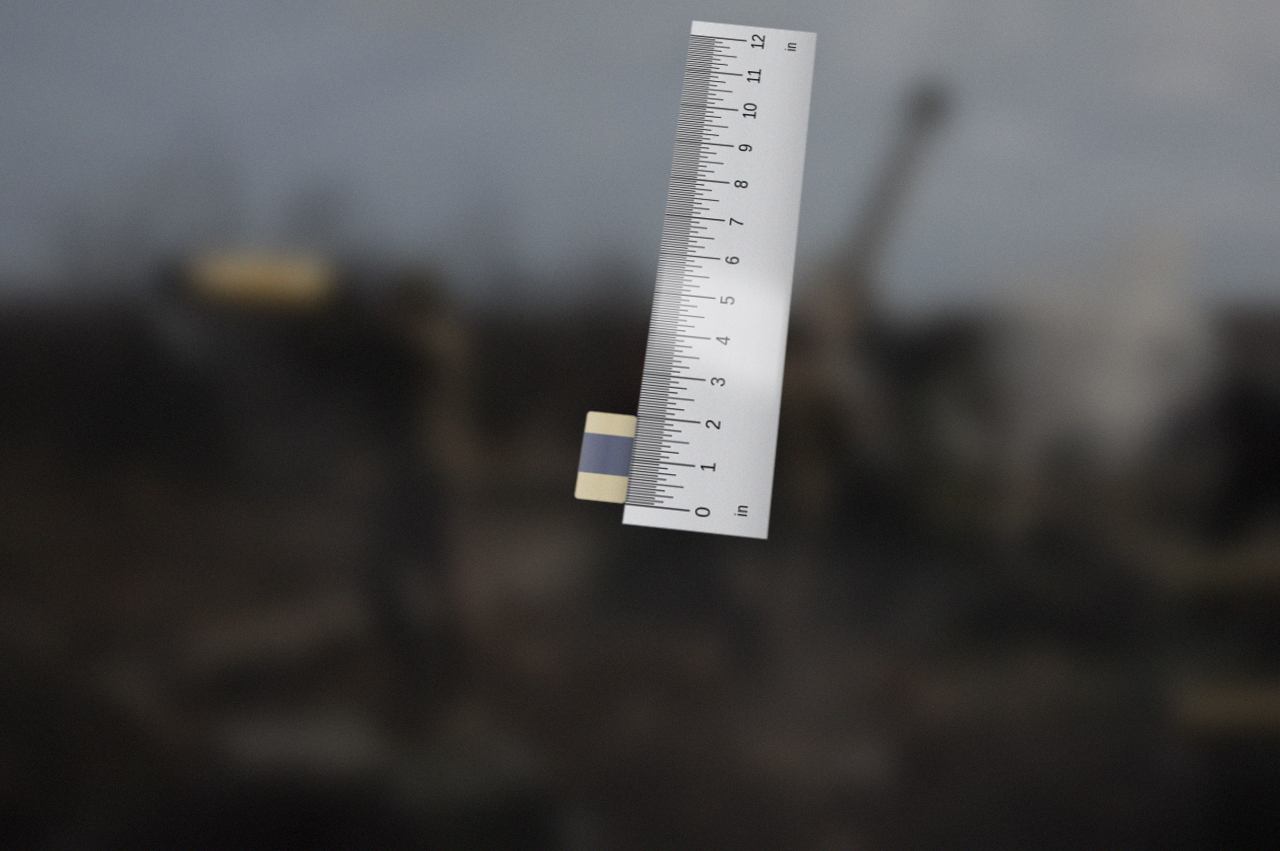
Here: 2 (in)
